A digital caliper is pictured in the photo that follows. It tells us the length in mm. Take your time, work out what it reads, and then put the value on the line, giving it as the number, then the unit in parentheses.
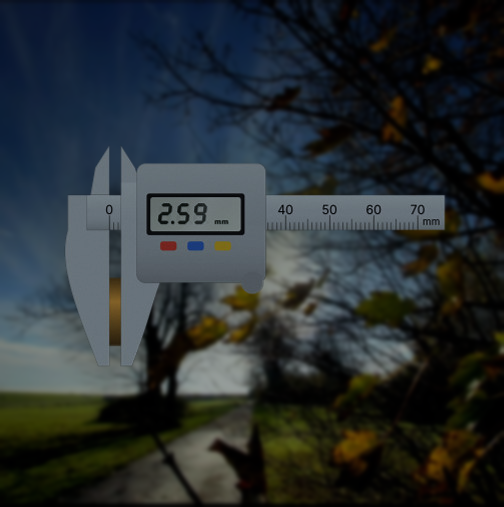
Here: 2.59 (mm)
